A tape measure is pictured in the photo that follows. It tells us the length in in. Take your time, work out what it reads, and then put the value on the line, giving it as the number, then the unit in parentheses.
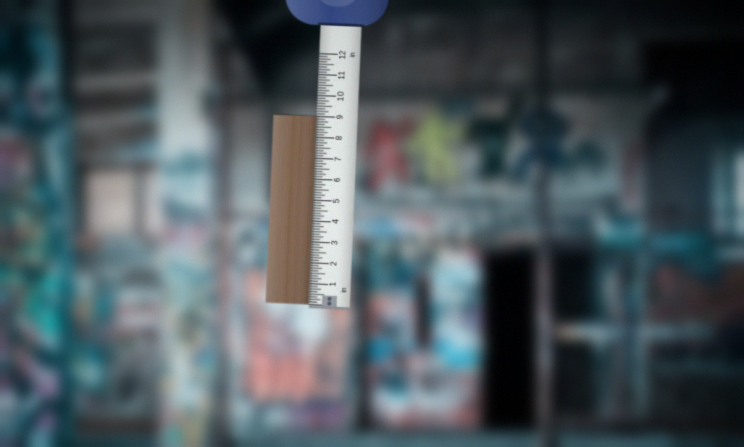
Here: 9 (in)
